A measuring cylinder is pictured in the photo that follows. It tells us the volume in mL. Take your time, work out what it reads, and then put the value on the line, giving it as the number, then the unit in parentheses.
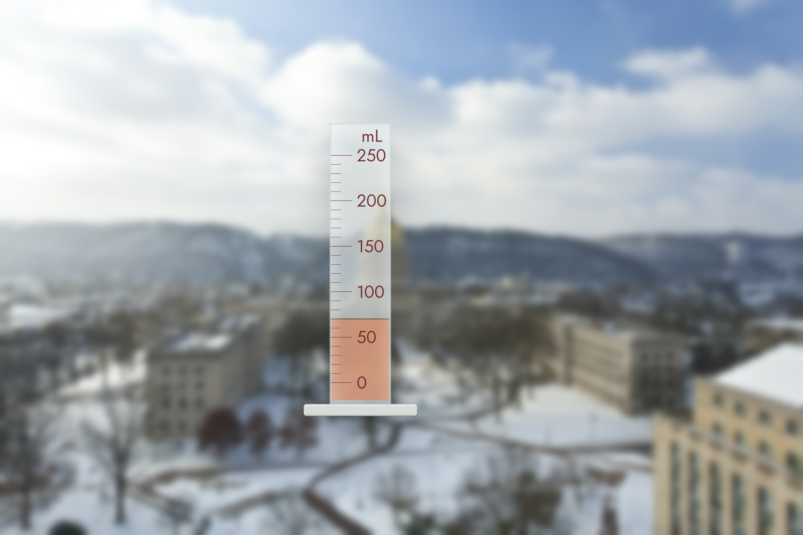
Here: 70 (mL)
